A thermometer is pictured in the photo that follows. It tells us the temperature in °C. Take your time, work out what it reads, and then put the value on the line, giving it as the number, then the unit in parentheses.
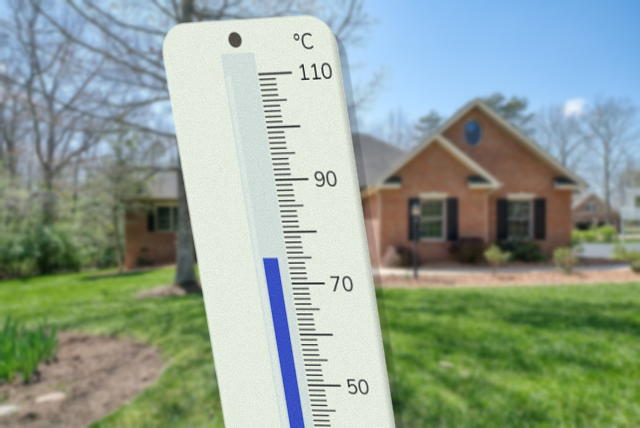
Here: 75 (°C)
